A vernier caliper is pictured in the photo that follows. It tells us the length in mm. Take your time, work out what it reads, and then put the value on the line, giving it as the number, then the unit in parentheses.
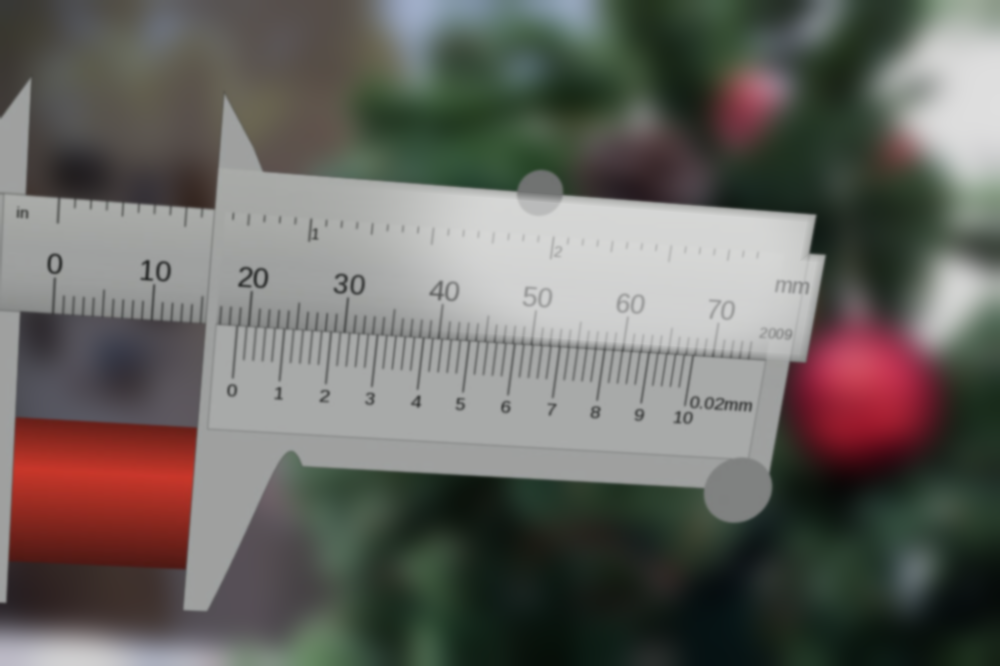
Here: 18.8 (mm)
